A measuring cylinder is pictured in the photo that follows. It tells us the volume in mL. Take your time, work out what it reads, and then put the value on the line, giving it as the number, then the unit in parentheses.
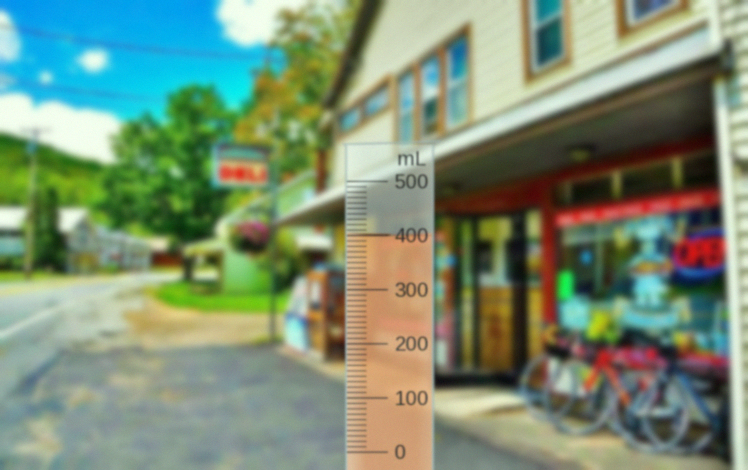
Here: 400 (mL)
